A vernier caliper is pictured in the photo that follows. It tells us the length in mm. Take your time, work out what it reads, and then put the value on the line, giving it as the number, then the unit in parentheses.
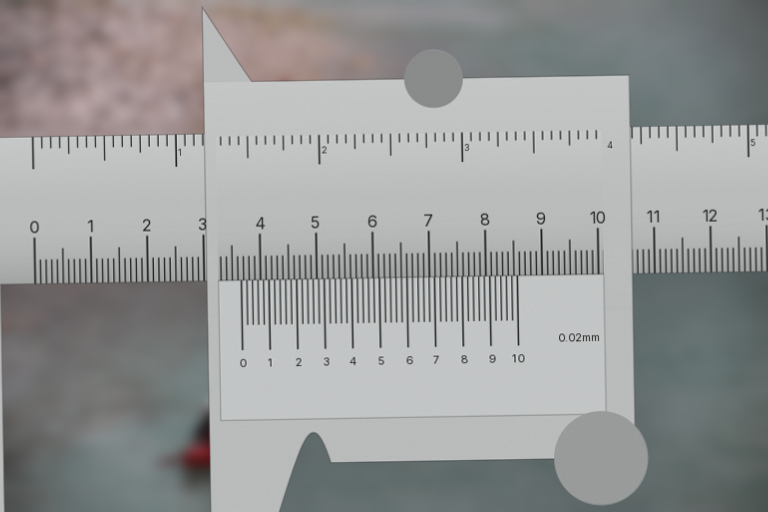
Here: 36.6 (mm)
